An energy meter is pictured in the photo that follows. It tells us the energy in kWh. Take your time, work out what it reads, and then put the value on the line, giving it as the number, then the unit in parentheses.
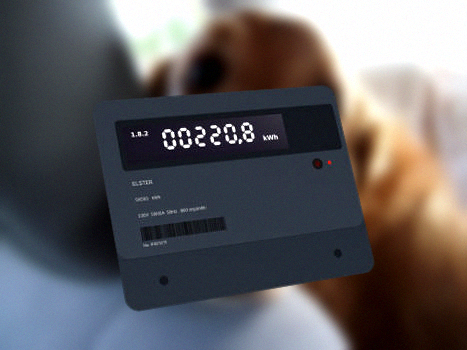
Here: 220.8 (kWh)
